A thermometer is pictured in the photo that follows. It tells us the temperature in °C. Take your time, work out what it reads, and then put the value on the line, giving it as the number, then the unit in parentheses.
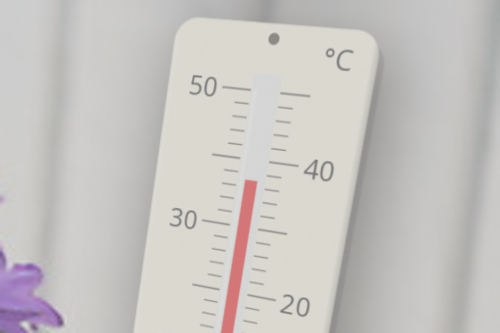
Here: 37 (°C)
